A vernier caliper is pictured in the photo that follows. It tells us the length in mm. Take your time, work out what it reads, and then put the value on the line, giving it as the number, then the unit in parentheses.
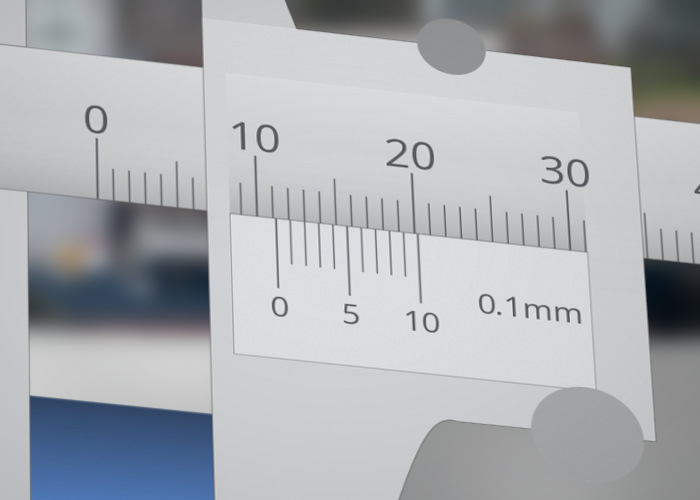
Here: 11.2 (mm)
